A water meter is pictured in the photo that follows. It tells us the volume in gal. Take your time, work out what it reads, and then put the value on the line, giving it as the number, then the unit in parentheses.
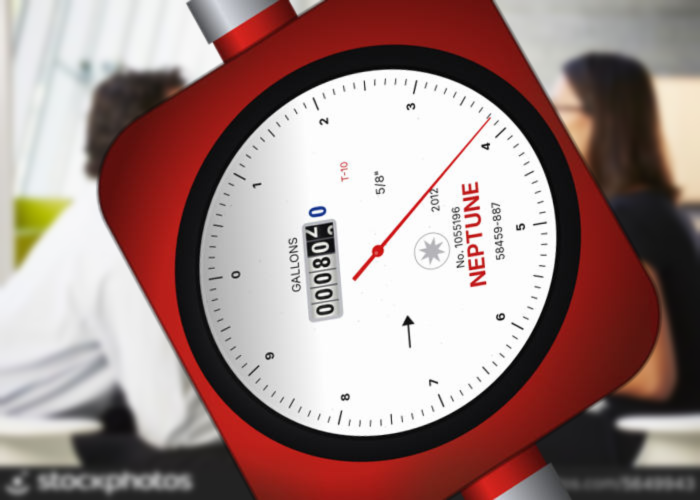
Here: 8023.8 (gal)
